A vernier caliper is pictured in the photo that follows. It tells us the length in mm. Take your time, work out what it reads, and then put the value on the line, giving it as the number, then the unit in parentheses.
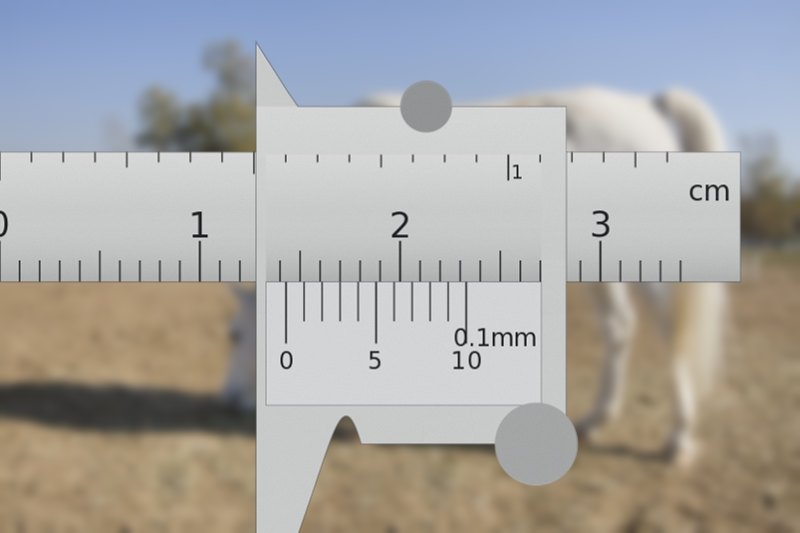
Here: 14.3 (mm)
